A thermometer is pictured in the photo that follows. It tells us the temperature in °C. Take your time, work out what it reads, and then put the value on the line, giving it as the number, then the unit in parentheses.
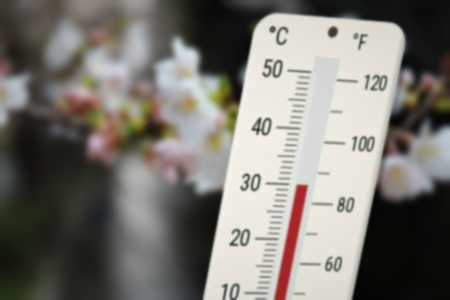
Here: 30 (°C)
